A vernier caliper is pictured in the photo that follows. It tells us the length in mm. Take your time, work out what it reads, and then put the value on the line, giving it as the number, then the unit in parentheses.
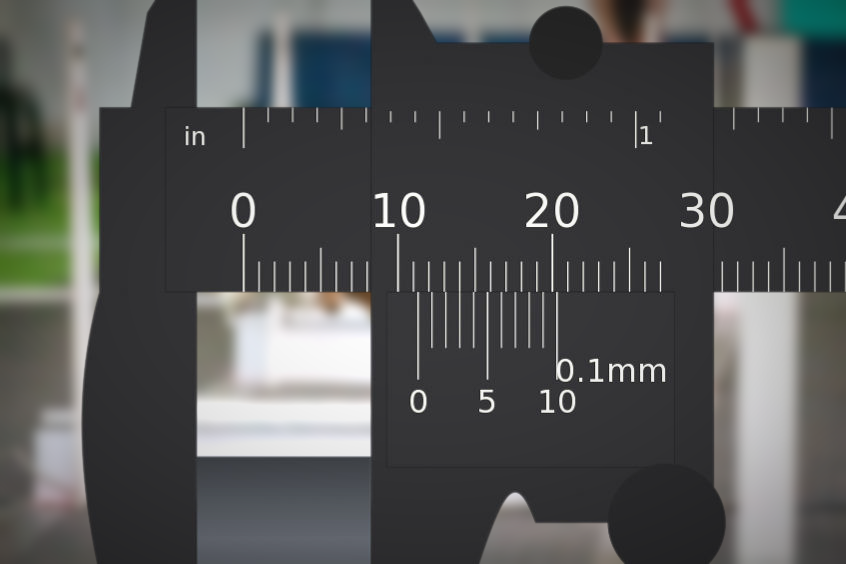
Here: 11.3 (mm)
